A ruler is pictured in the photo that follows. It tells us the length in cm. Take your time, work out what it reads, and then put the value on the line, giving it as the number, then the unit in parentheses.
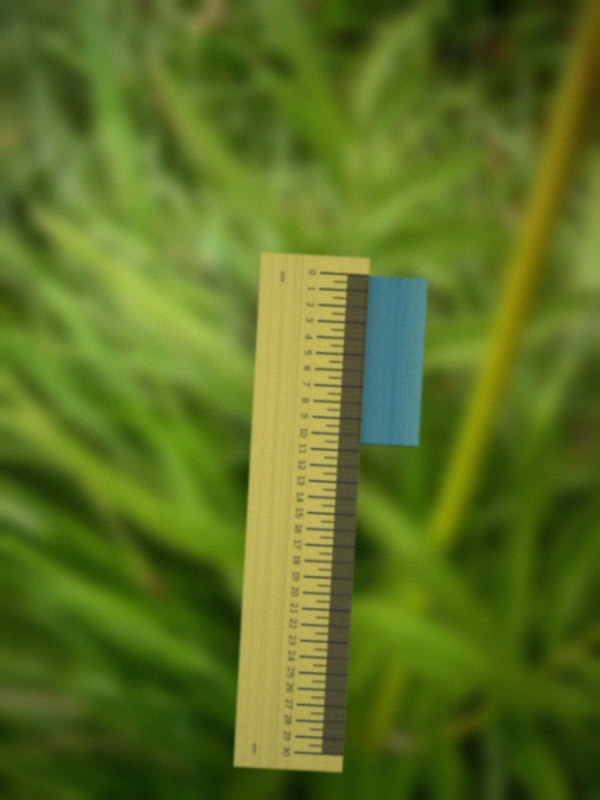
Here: 10.5 (cm)
